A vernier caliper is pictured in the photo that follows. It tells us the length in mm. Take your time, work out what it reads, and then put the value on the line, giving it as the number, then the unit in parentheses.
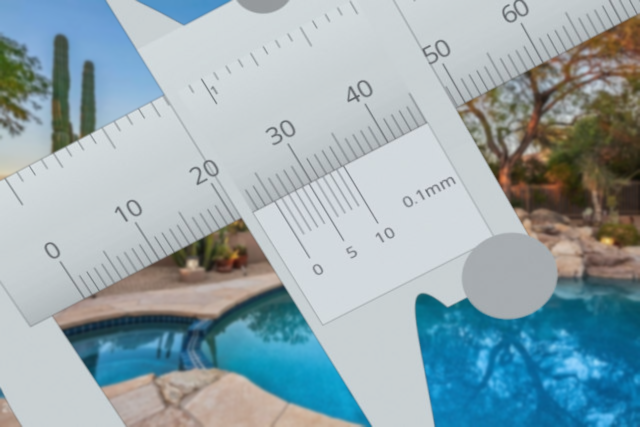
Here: 25.2 (mm)
